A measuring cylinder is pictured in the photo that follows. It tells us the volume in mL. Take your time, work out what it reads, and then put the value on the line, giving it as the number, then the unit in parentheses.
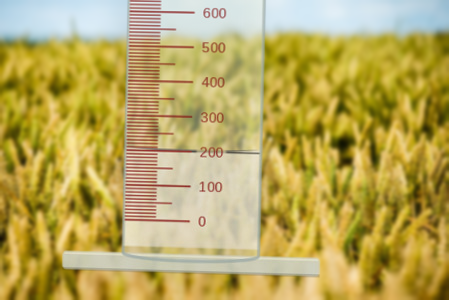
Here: 200 (mL)
